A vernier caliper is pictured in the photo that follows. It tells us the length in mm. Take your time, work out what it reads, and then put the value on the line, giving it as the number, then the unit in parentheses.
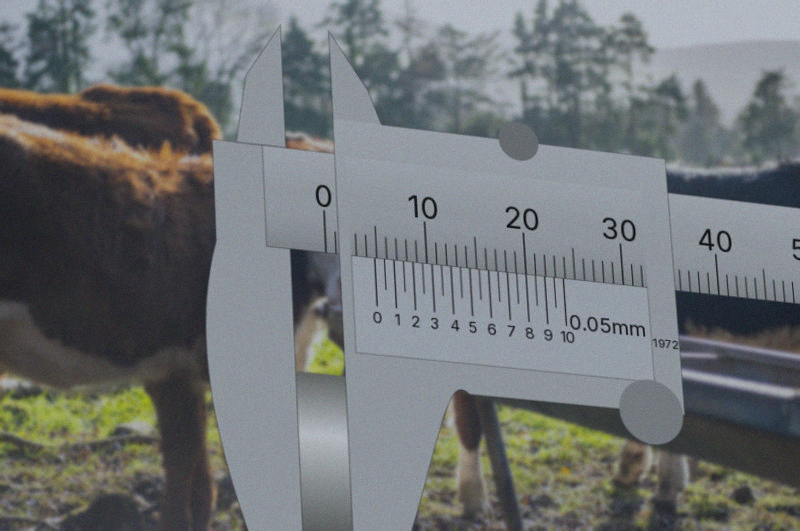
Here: 4.8 (mm)
